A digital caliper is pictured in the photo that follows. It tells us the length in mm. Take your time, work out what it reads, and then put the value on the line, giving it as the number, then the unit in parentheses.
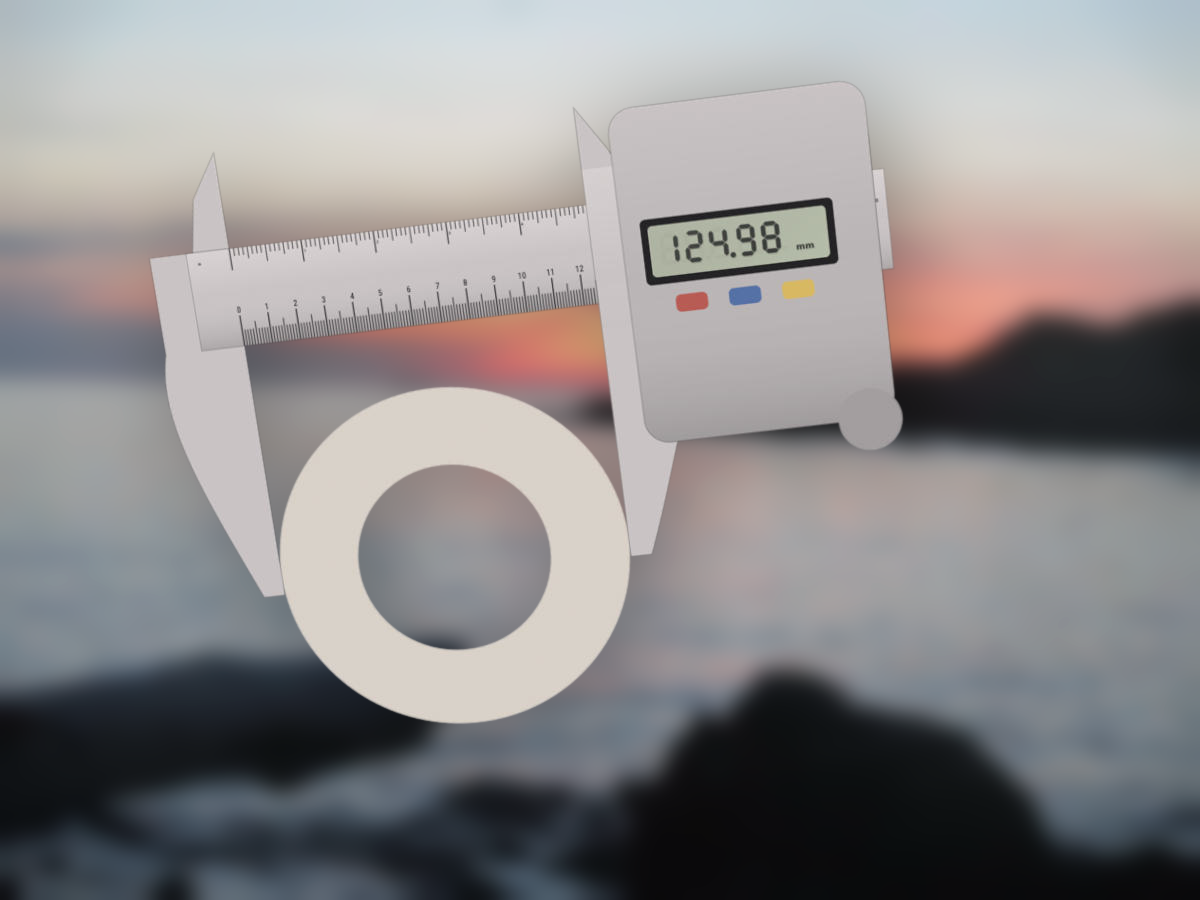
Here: 124.98 (mm)
